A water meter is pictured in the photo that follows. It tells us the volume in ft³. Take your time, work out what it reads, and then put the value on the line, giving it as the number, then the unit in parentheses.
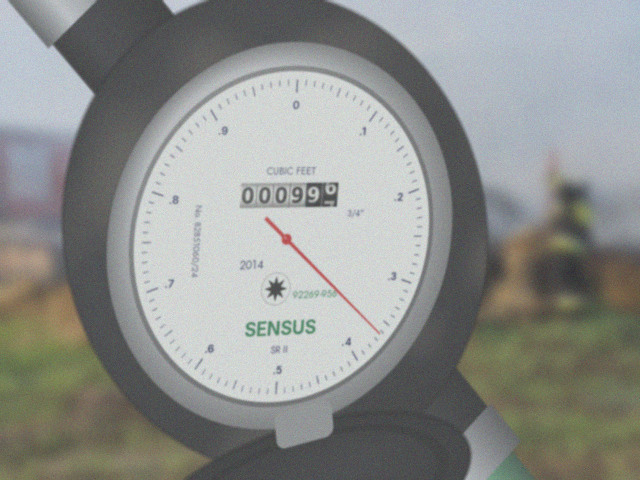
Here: 996.36 (ft³)
